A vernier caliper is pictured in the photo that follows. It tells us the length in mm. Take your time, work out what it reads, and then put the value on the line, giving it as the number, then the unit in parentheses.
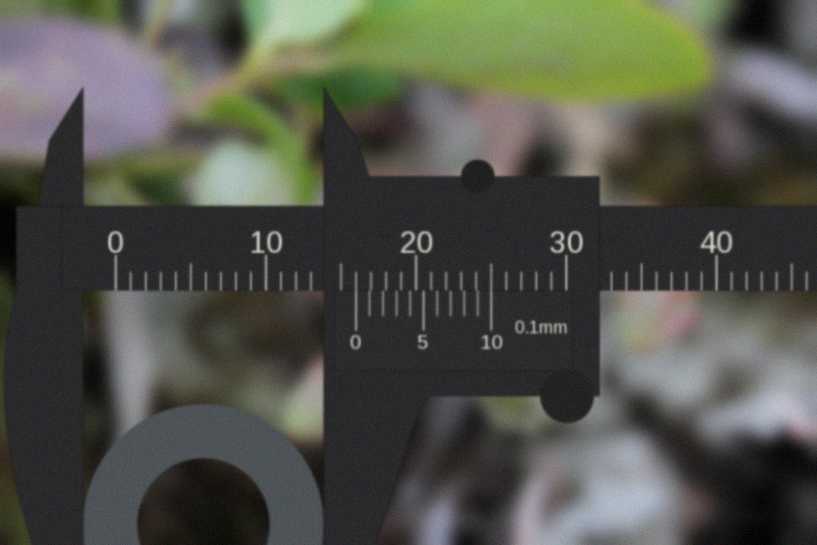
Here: 16.0 (mm)
